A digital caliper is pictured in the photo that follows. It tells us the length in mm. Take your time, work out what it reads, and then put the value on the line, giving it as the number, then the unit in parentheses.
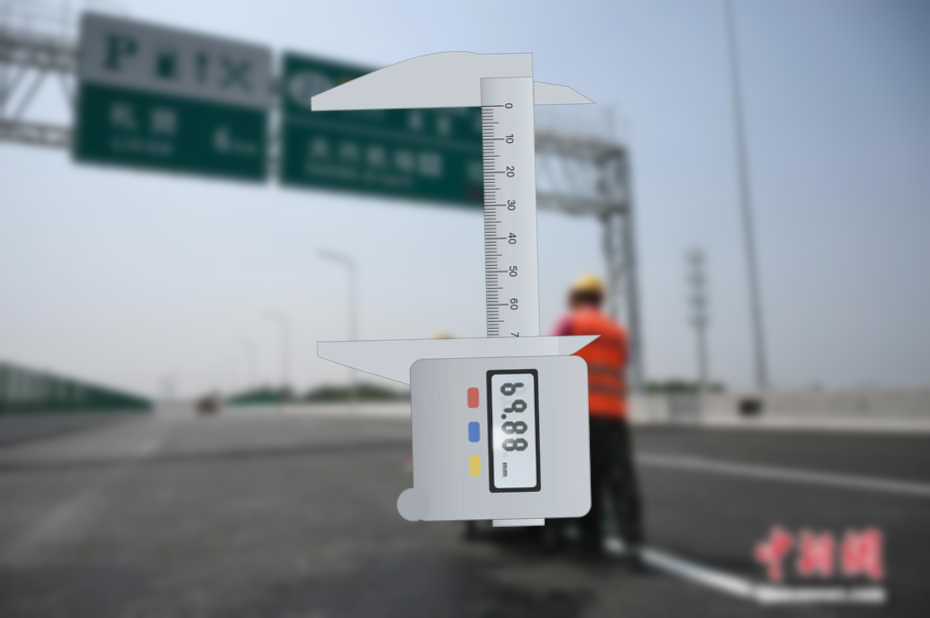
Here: 69.88 (mm)
